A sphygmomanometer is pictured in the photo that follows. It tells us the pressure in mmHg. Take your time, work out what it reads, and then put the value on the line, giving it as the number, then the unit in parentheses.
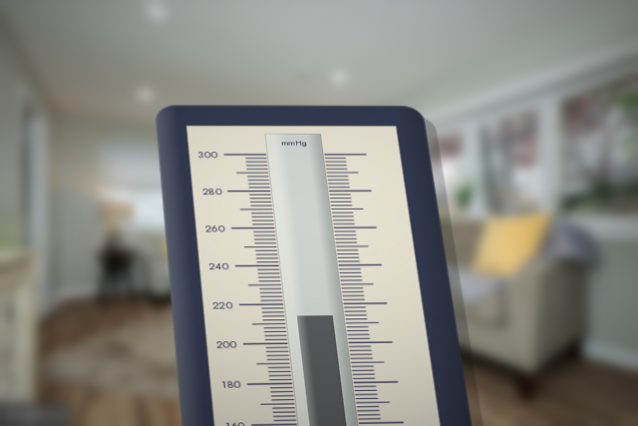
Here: 214 (mmHg)
